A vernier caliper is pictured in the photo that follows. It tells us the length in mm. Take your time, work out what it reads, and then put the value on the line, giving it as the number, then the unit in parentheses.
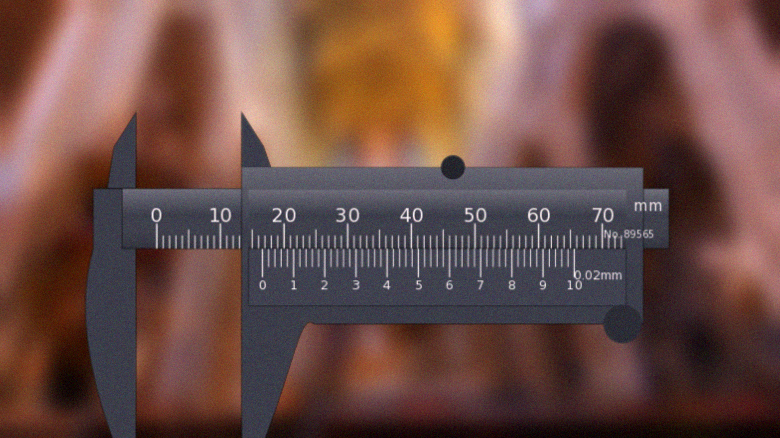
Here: 16.6 (mm)
